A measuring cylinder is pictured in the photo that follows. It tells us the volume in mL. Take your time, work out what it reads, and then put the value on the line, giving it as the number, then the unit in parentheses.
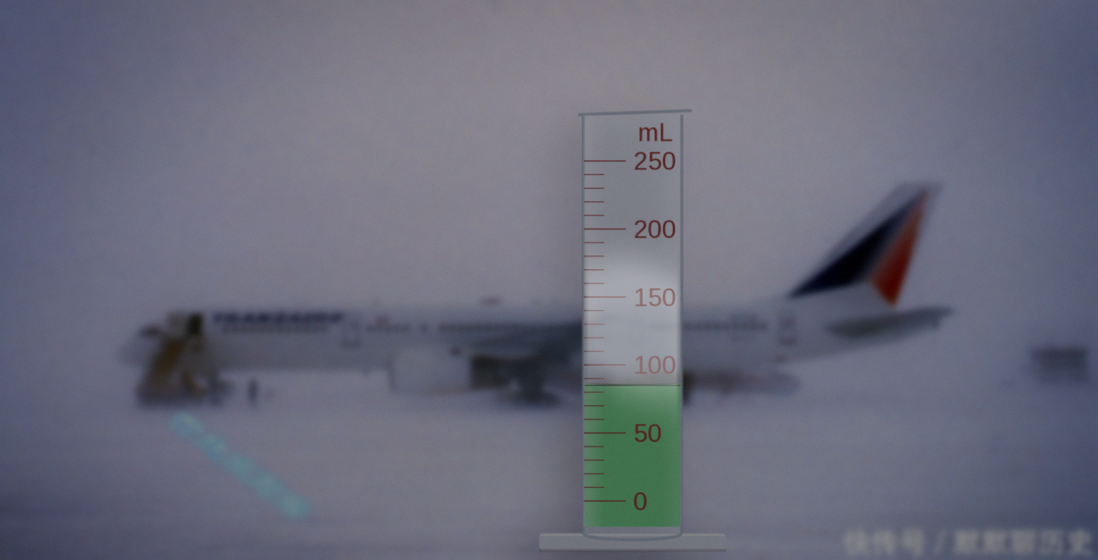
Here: 85 (mL)
